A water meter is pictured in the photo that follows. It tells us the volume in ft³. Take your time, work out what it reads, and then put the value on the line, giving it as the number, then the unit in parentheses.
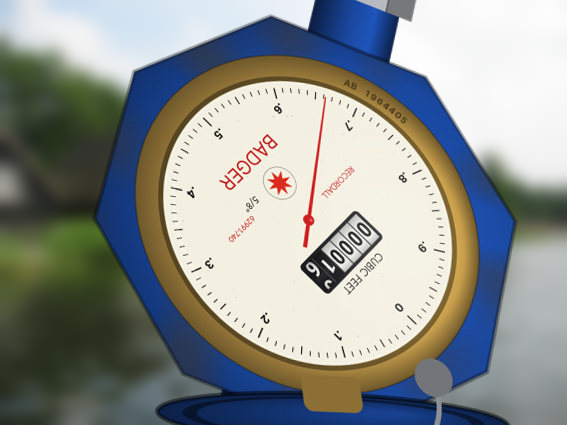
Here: 15.66 (ft³)
